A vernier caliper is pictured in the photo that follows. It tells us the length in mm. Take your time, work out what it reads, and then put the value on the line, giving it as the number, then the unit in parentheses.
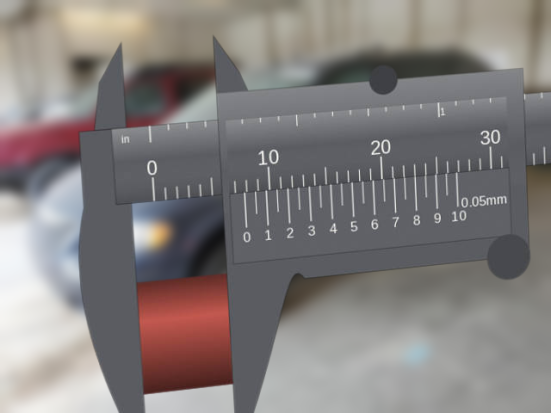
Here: 7.8 (mm)
